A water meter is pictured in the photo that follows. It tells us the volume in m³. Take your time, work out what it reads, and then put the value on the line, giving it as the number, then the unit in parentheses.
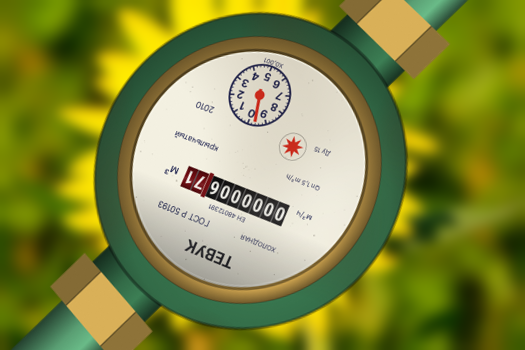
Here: 6.709 (m³)
